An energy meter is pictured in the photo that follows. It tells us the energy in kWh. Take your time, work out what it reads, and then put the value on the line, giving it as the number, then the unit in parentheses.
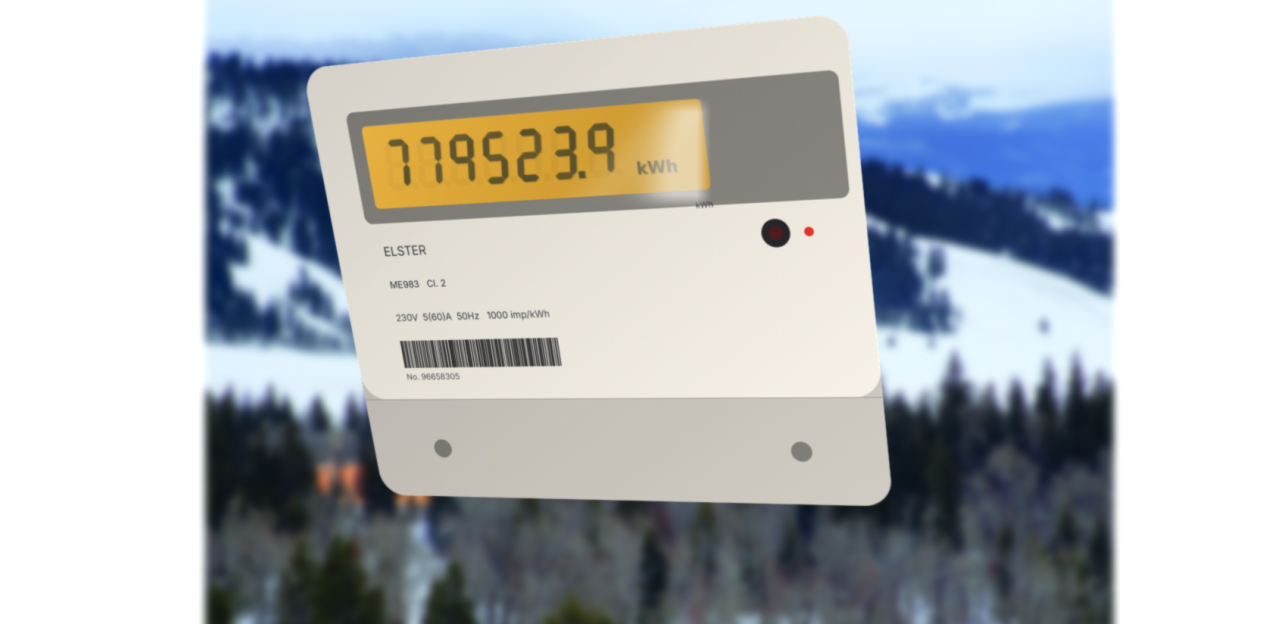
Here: 779523.9 (kWh)
